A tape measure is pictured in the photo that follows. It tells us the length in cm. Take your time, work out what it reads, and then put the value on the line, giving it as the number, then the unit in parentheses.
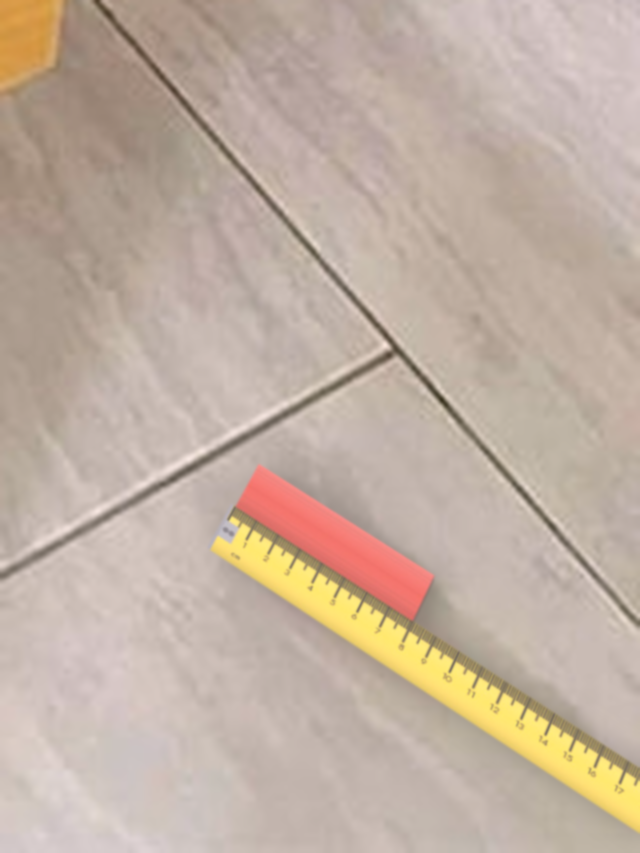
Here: 8 (cm)
